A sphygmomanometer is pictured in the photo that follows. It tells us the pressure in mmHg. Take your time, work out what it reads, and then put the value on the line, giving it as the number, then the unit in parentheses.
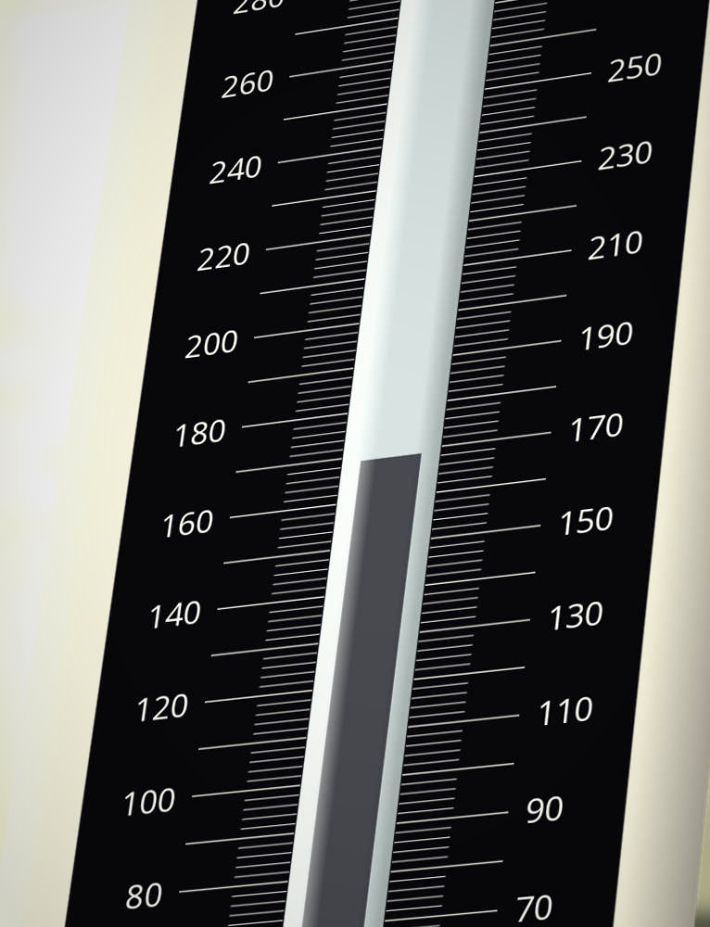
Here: 169 (mmHg)
